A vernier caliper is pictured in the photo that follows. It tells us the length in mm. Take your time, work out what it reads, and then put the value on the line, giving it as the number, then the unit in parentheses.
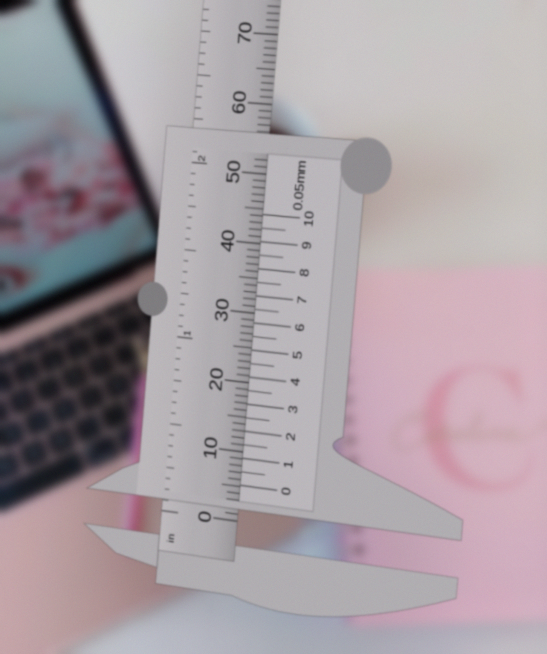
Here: 5.2 (mm)
